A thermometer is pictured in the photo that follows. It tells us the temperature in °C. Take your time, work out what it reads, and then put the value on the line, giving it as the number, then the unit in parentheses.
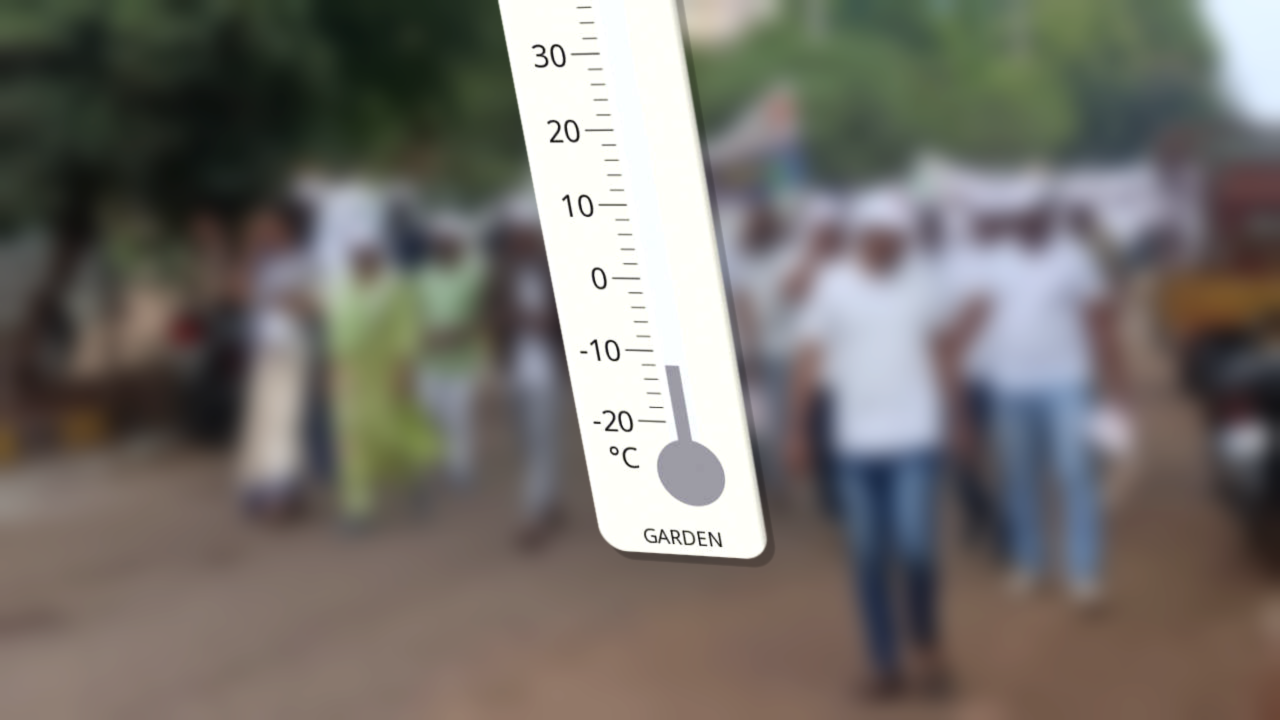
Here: -12 (°C)
